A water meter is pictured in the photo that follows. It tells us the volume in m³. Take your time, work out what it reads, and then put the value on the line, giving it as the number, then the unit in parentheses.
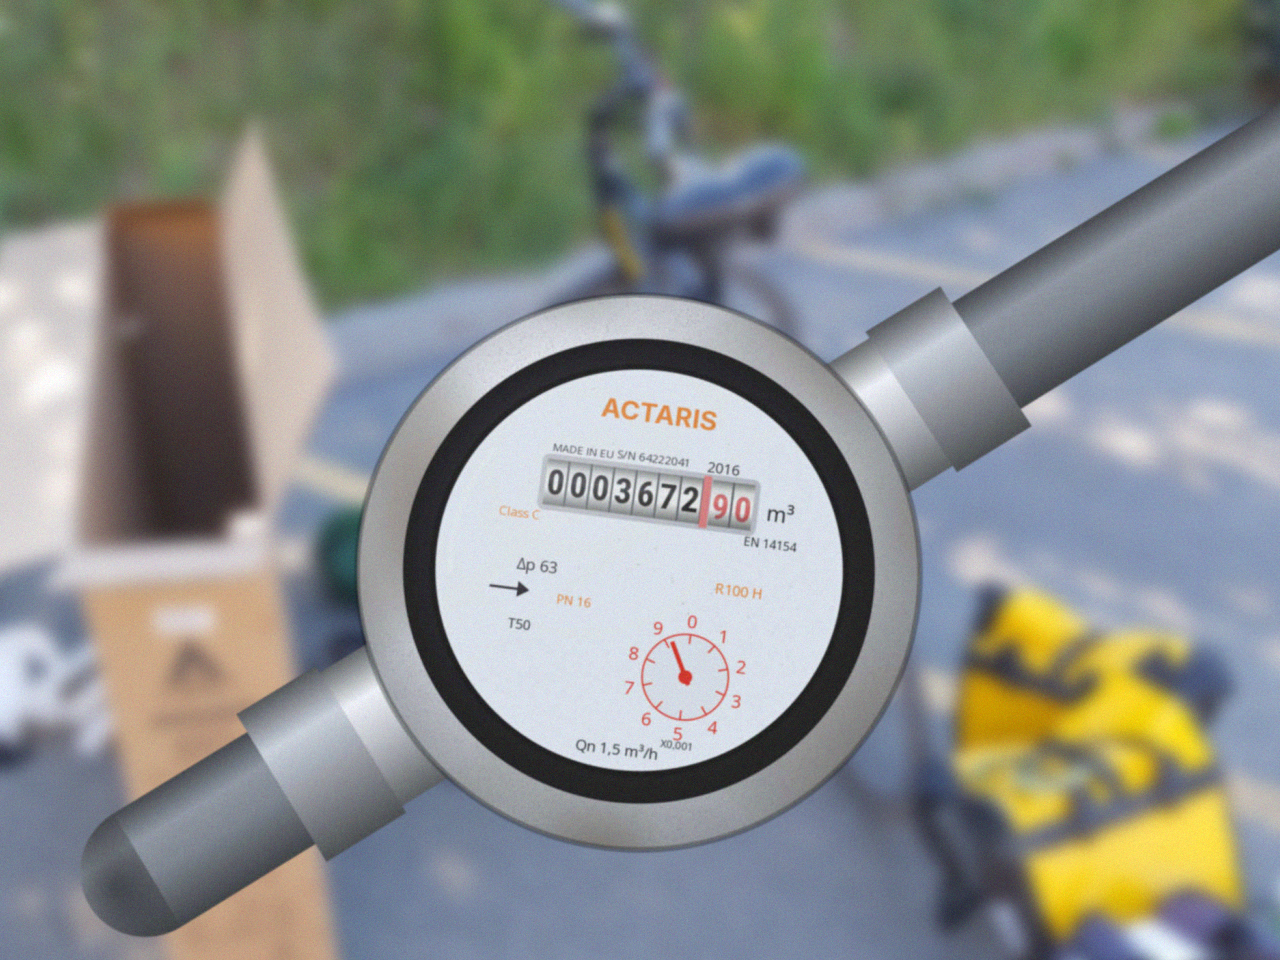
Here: 3672.899 (m³)
